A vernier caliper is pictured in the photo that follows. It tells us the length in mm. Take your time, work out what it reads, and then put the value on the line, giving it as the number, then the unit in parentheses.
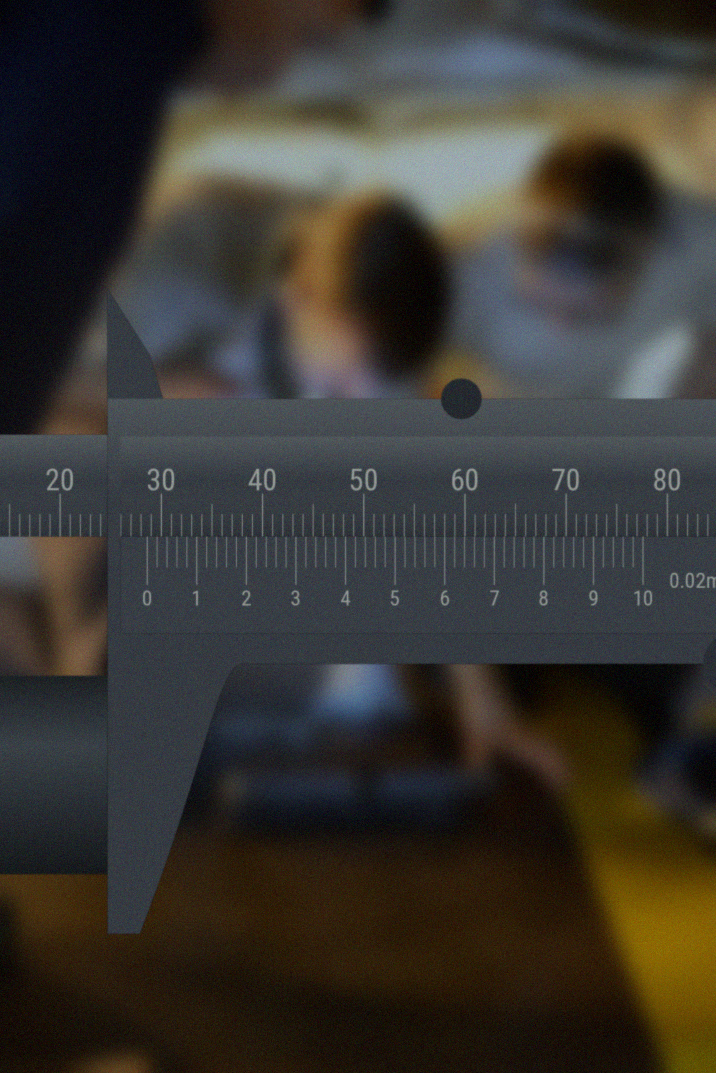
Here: 28.6 (mm)
